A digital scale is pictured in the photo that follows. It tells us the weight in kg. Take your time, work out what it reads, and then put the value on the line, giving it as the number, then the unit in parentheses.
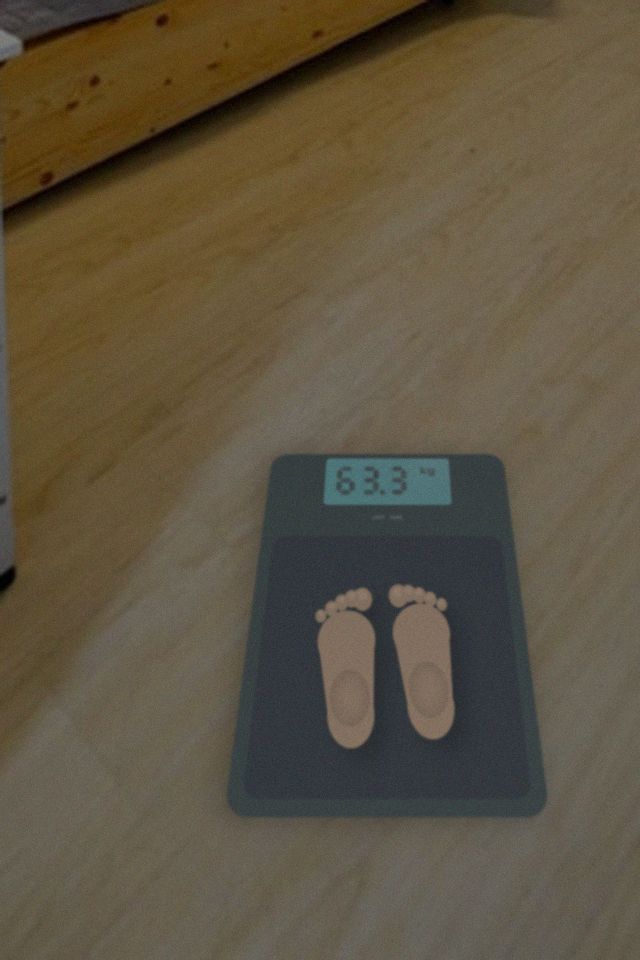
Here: 63.3 (kg)
